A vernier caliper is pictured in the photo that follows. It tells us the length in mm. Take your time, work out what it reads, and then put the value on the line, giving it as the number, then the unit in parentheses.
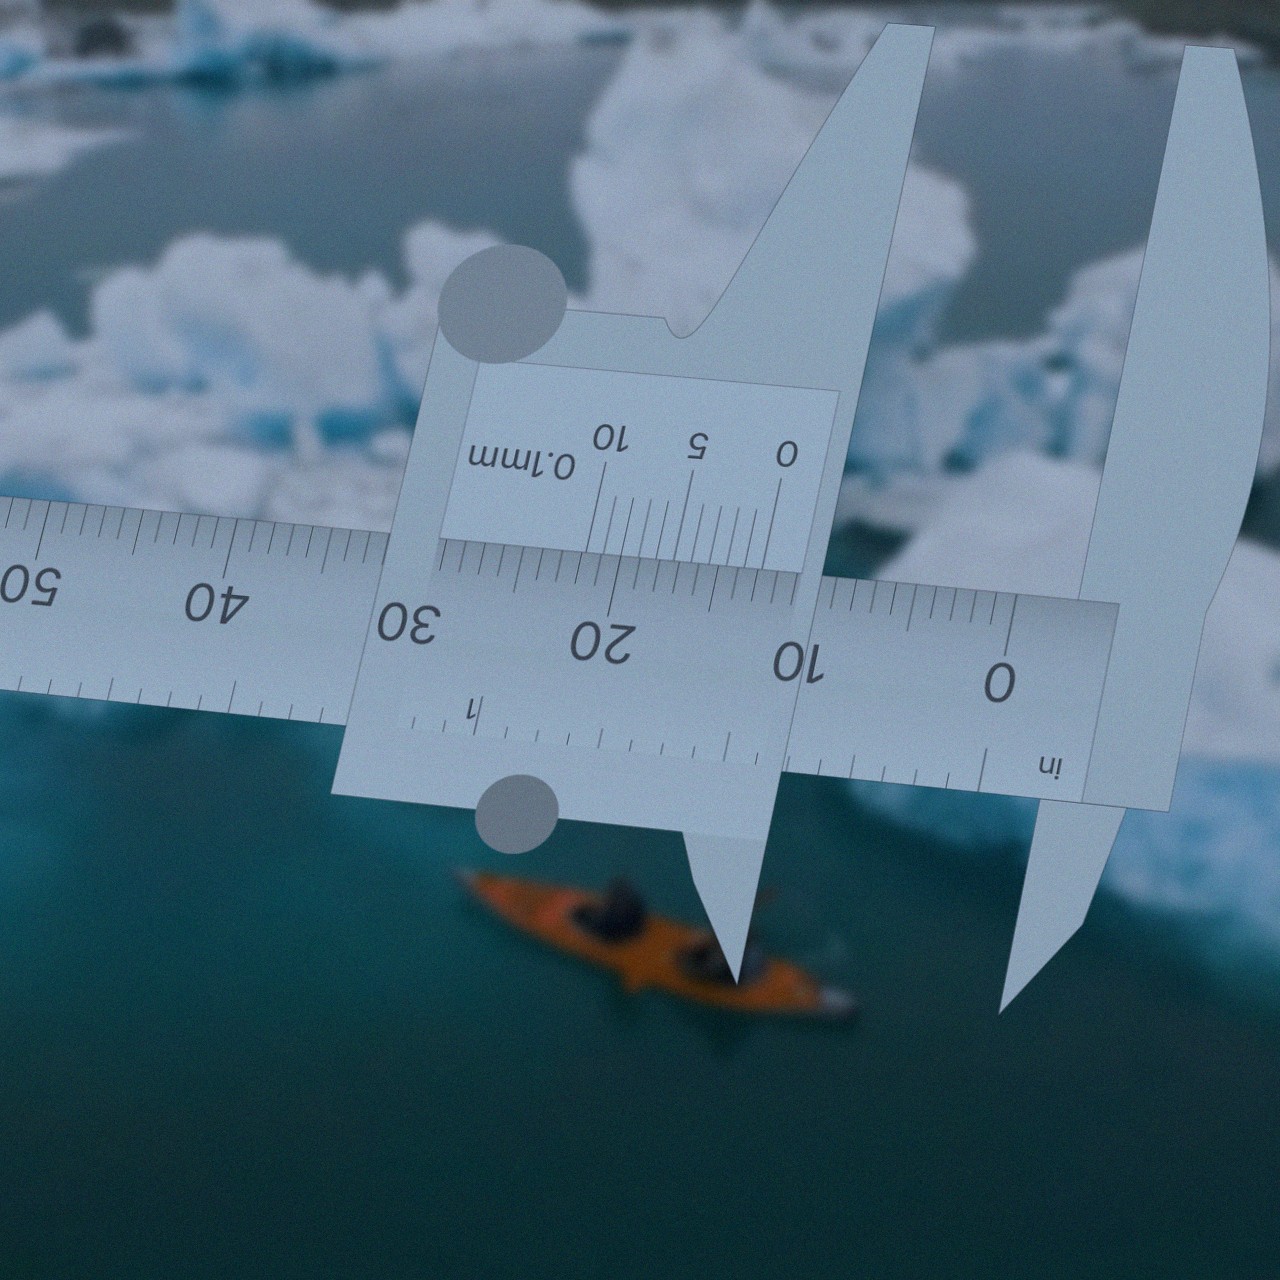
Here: 12.8 (mm)
